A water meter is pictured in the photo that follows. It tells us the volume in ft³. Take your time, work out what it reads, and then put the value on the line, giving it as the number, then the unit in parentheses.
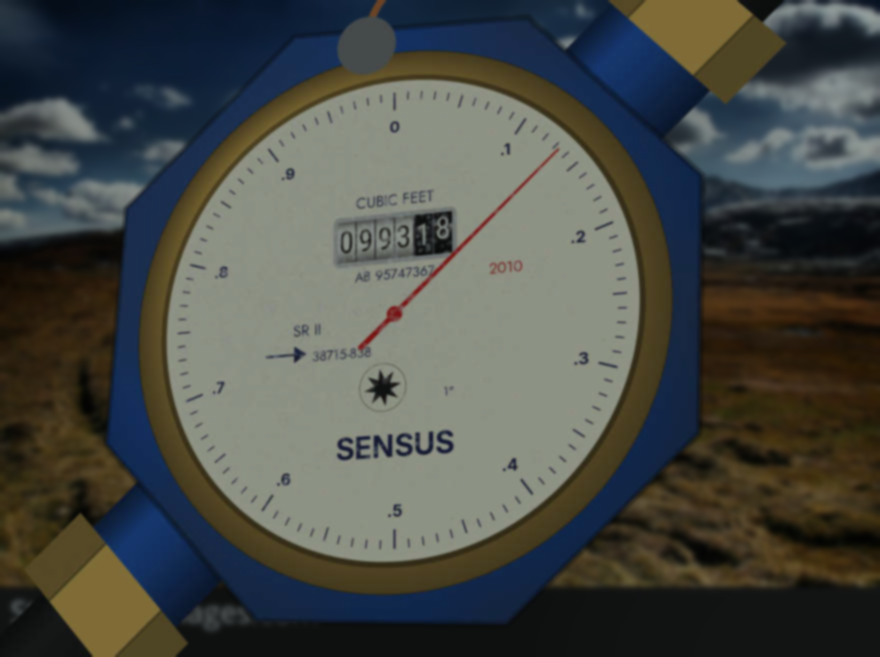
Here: 99318.13 (ft³)
